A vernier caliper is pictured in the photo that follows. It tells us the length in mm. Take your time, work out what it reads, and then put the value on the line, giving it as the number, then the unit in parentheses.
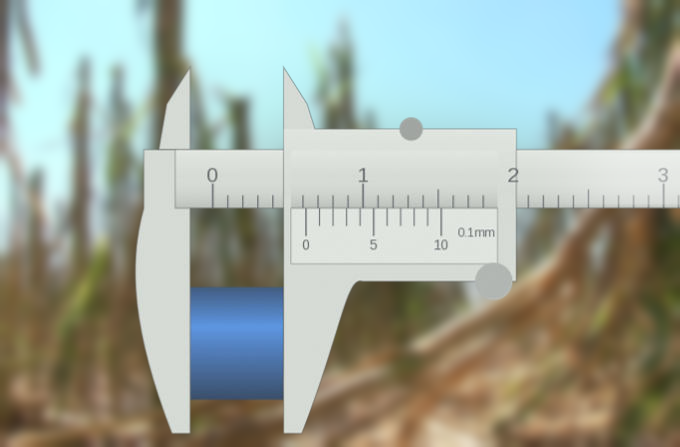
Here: 6.2 (mm)
